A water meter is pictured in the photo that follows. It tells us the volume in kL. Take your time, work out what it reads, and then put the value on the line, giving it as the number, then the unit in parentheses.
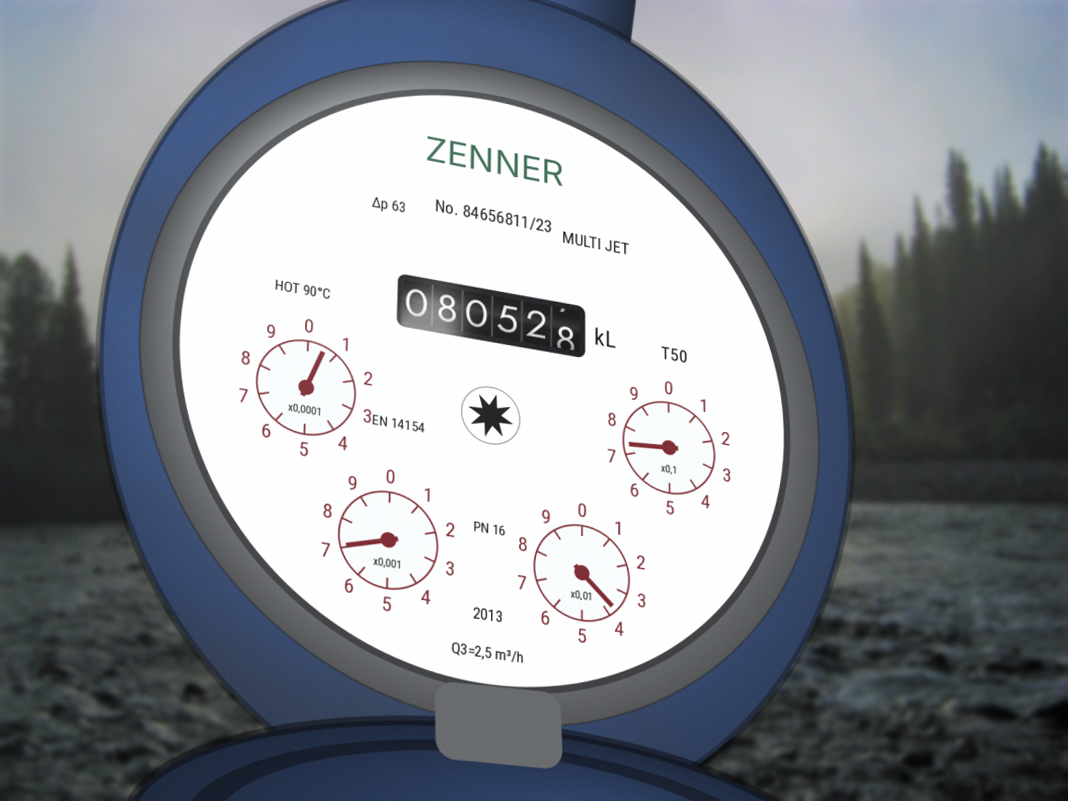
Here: 80527.7370 (kL)
